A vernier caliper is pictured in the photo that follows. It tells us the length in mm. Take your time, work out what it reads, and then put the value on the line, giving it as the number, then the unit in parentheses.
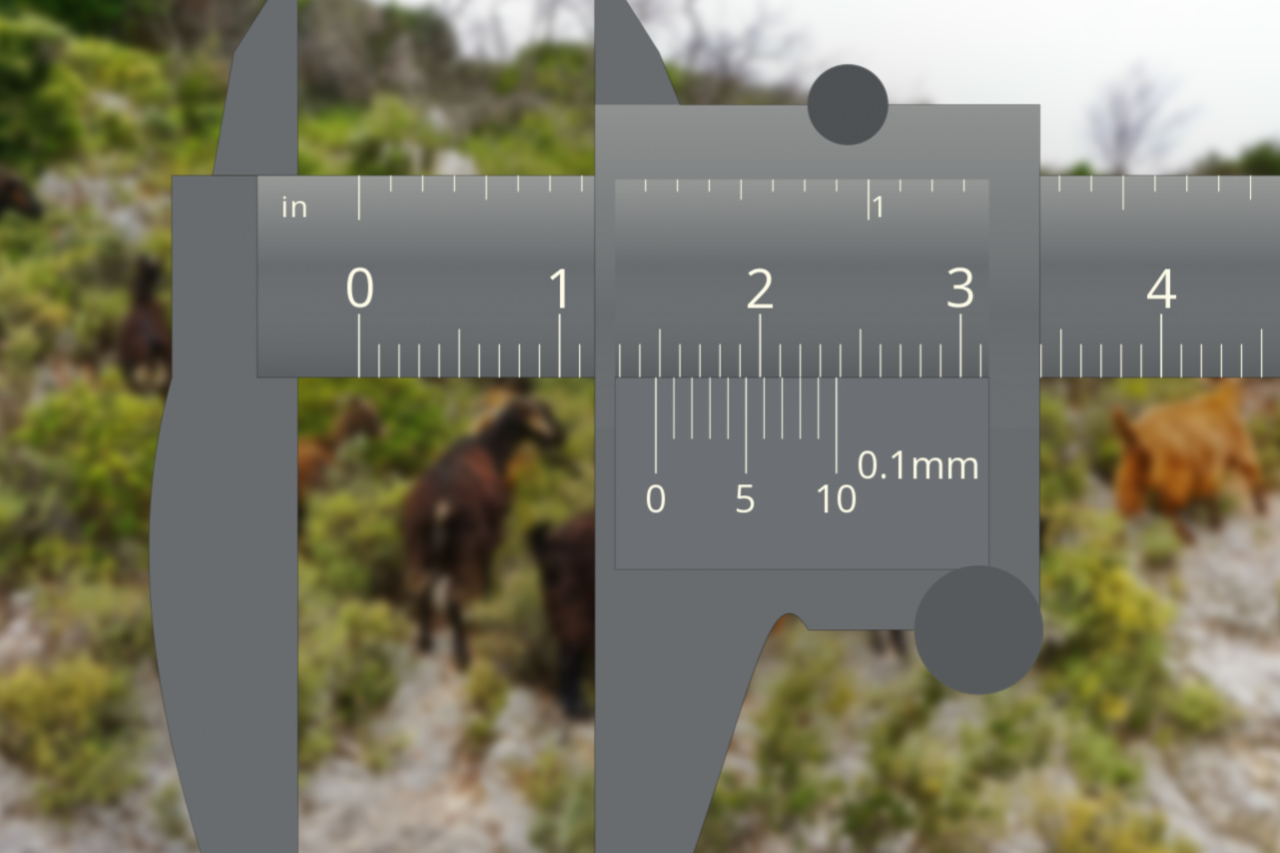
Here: 14.8 (mm)
